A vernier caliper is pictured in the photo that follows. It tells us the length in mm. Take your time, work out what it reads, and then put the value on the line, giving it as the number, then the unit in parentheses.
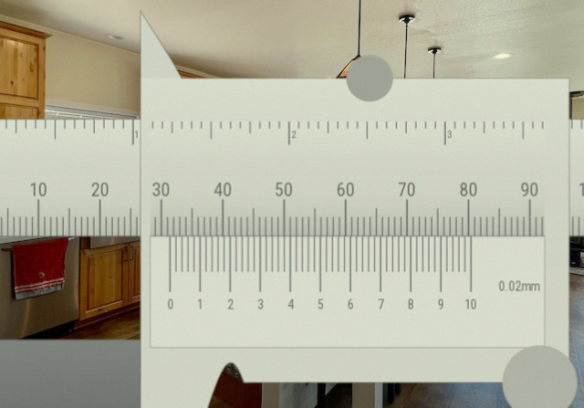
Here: 31.4 (mm)
